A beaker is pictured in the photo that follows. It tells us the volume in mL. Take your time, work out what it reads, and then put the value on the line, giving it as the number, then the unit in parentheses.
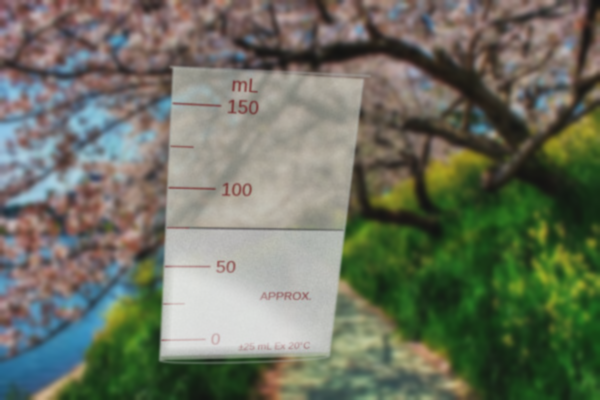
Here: 75 (mL)
